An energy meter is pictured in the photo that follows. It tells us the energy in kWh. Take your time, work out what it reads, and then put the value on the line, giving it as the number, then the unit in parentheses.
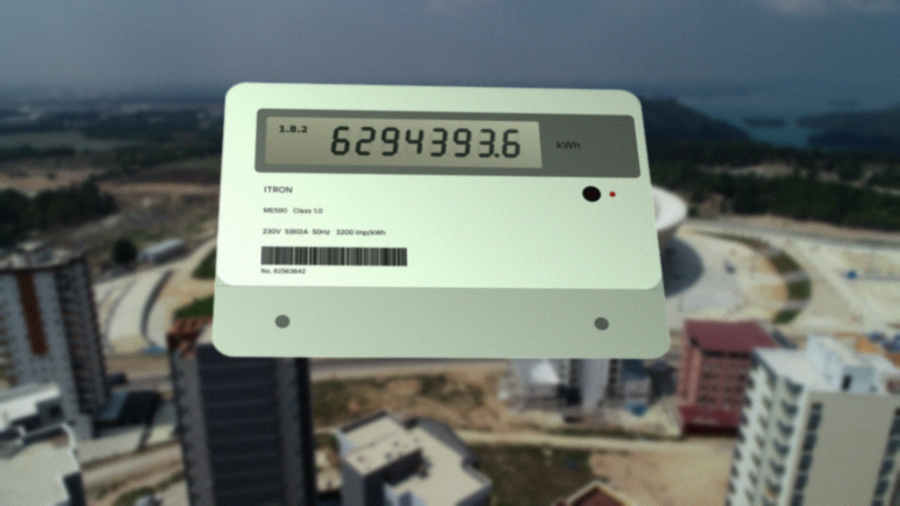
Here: 6294393.6 (kWh)
